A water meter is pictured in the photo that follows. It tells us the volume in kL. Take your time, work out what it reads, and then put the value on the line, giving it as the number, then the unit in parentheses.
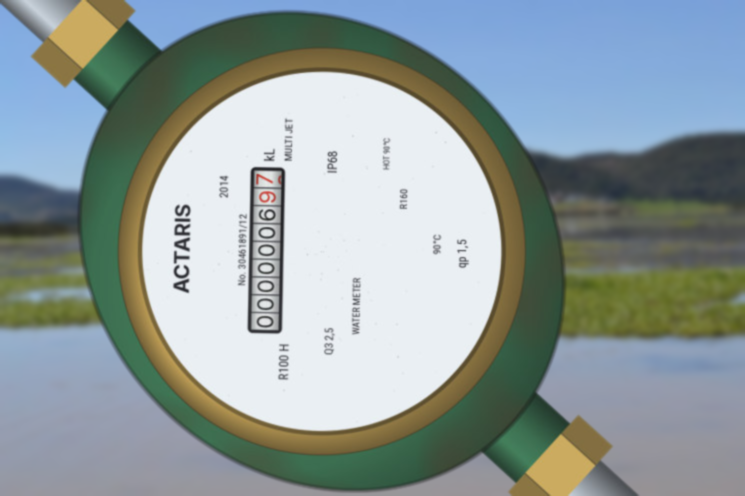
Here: 6.97 (kL)
